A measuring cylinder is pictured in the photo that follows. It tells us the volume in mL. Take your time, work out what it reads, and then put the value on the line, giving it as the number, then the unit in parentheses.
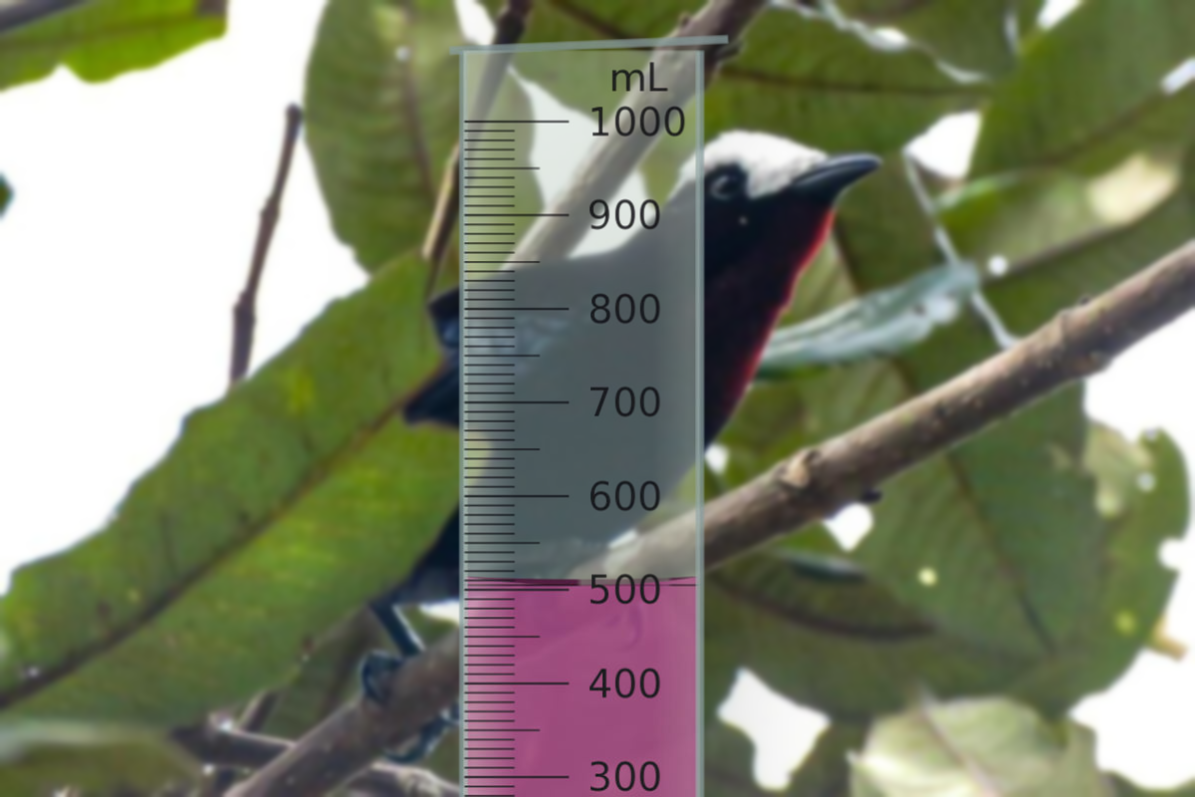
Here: 505 (mL)
